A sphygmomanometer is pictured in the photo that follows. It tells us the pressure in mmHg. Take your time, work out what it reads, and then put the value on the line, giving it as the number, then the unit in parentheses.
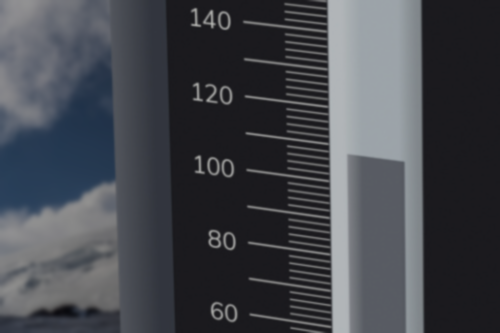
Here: 108 (mmHg)
